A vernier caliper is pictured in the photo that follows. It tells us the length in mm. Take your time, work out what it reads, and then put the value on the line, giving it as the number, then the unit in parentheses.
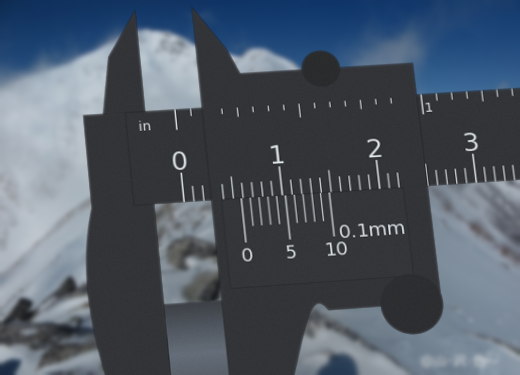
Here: 5.8 (mm)
